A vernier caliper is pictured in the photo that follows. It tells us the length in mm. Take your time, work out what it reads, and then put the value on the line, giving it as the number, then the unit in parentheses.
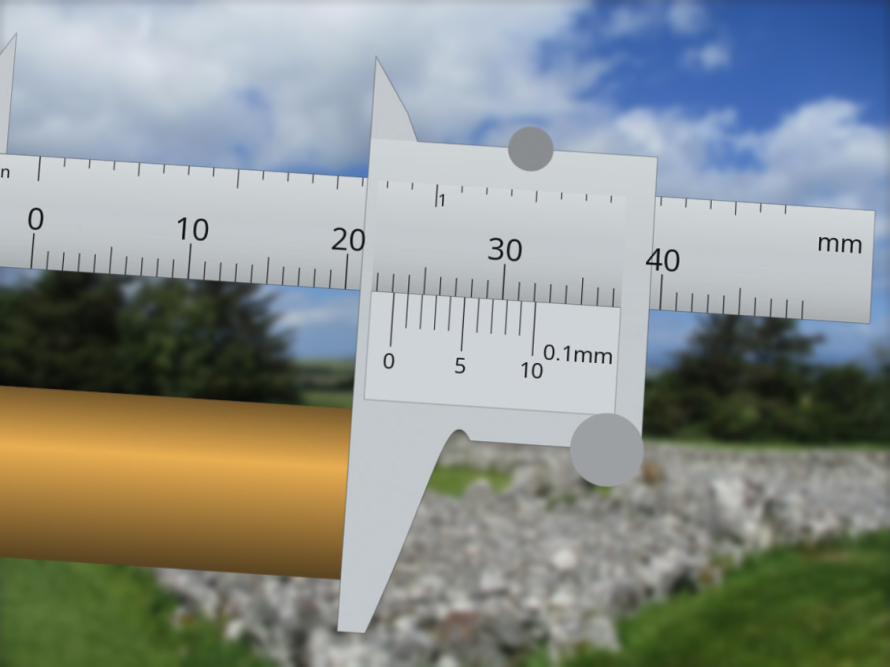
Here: 23.1 (mm)
